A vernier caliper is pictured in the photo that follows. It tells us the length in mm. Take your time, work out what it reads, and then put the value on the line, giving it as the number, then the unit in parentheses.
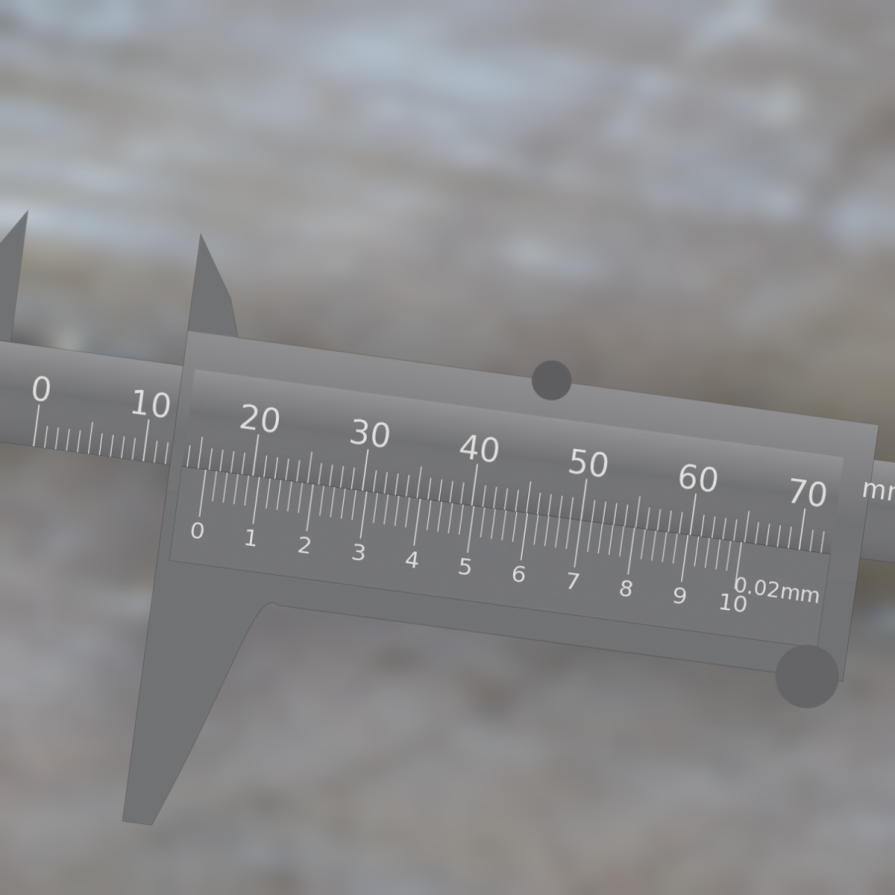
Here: 15.7 (mm)
